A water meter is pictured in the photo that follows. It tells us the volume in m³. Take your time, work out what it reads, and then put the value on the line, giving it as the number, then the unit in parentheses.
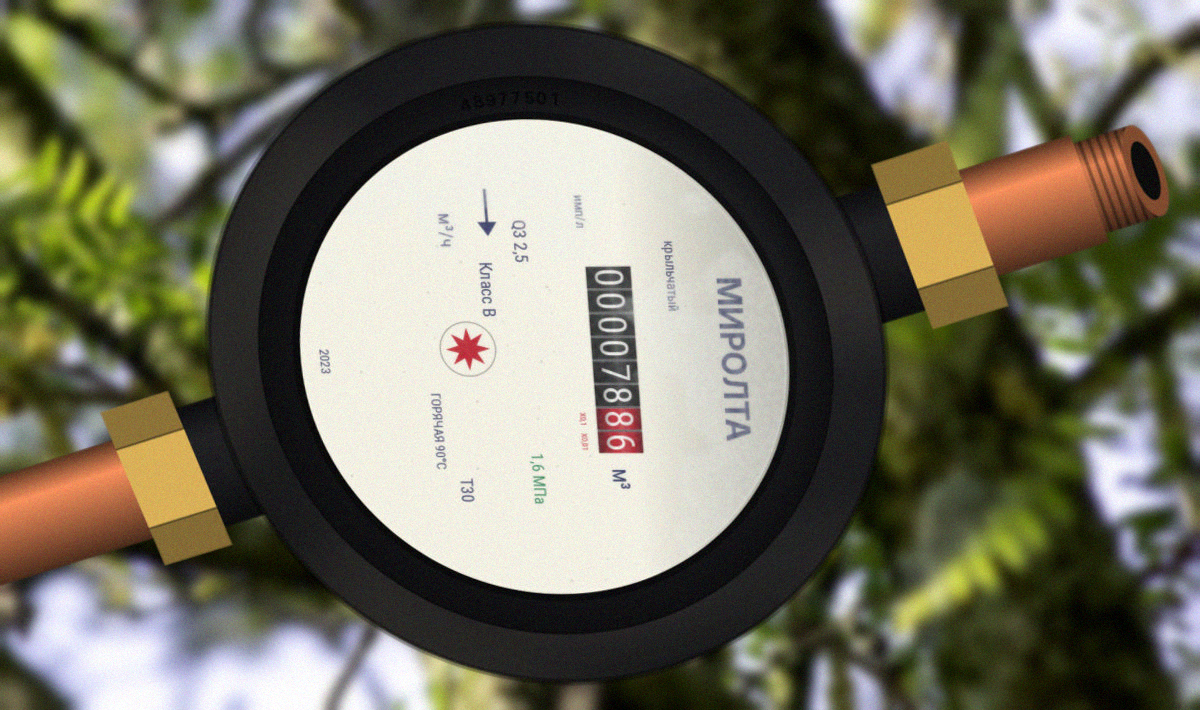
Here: 78.86 (m³)
